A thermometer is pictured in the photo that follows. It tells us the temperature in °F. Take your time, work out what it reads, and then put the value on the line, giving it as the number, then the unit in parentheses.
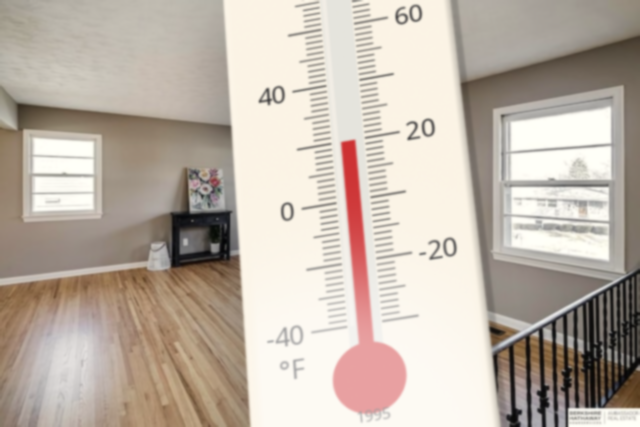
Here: 20 (°F)
